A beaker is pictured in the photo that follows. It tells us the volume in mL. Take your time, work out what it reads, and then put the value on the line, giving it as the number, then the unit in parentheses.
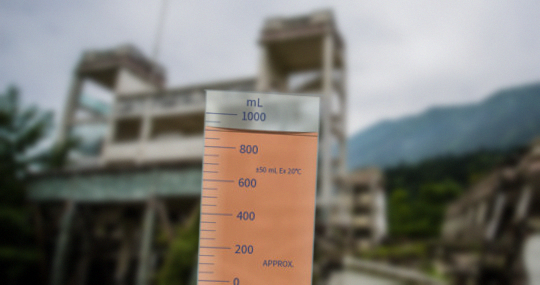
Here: 900 (mL)
